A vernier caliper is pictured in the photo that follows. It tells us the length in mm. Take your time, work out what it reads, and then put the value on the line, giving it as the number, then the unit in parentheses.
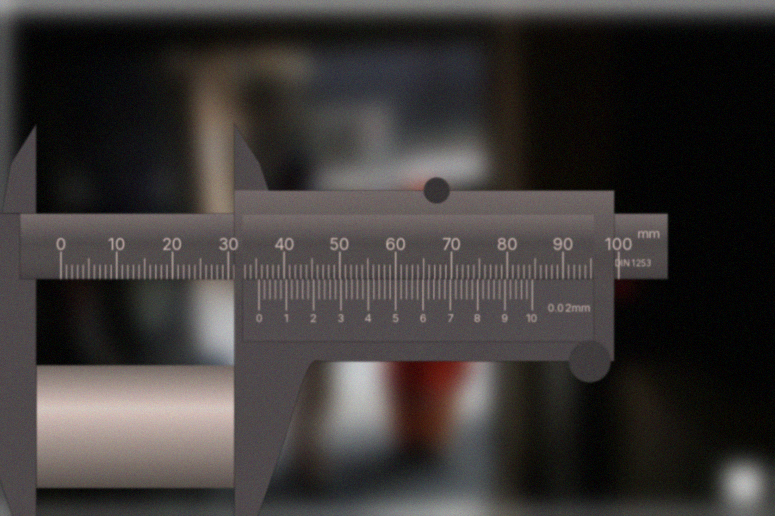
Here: 35.5 (mm)
